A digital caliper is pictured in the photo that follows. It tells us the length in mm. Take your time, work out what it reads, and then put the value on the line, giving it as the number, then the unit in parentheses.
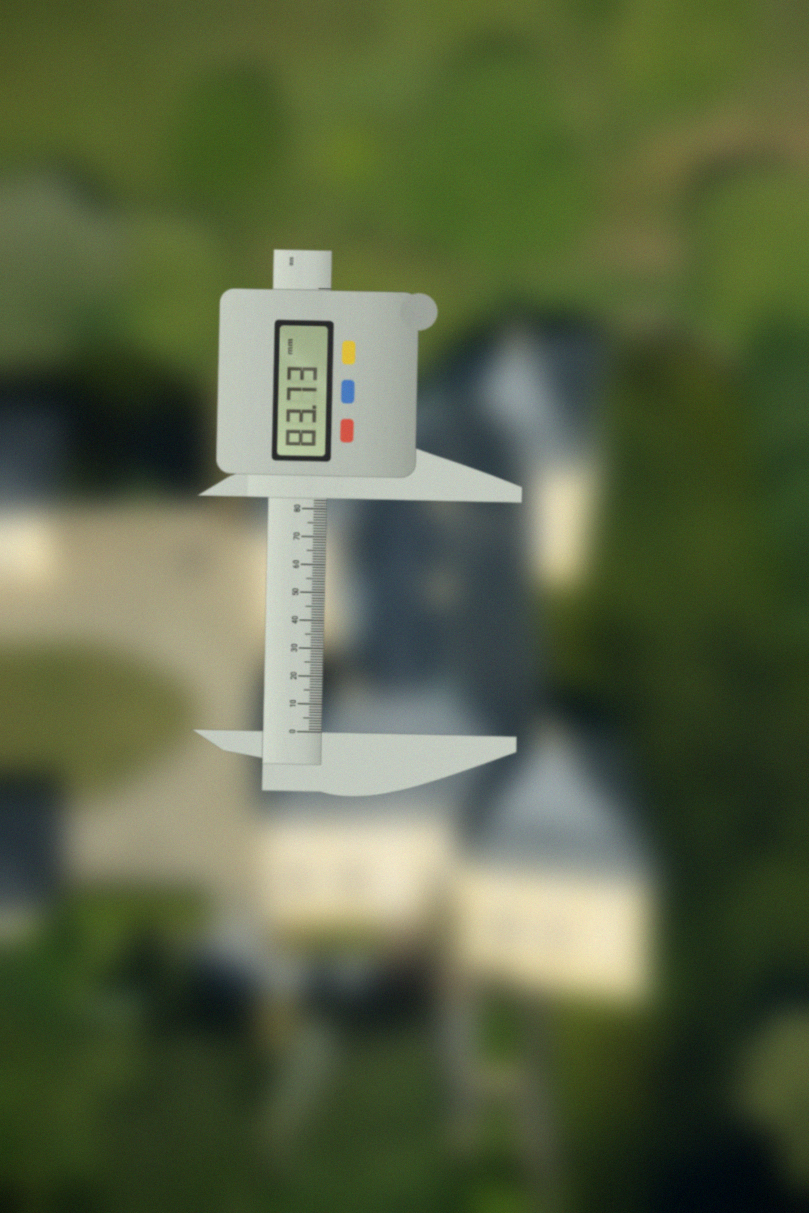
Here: 83.73 (mm)
